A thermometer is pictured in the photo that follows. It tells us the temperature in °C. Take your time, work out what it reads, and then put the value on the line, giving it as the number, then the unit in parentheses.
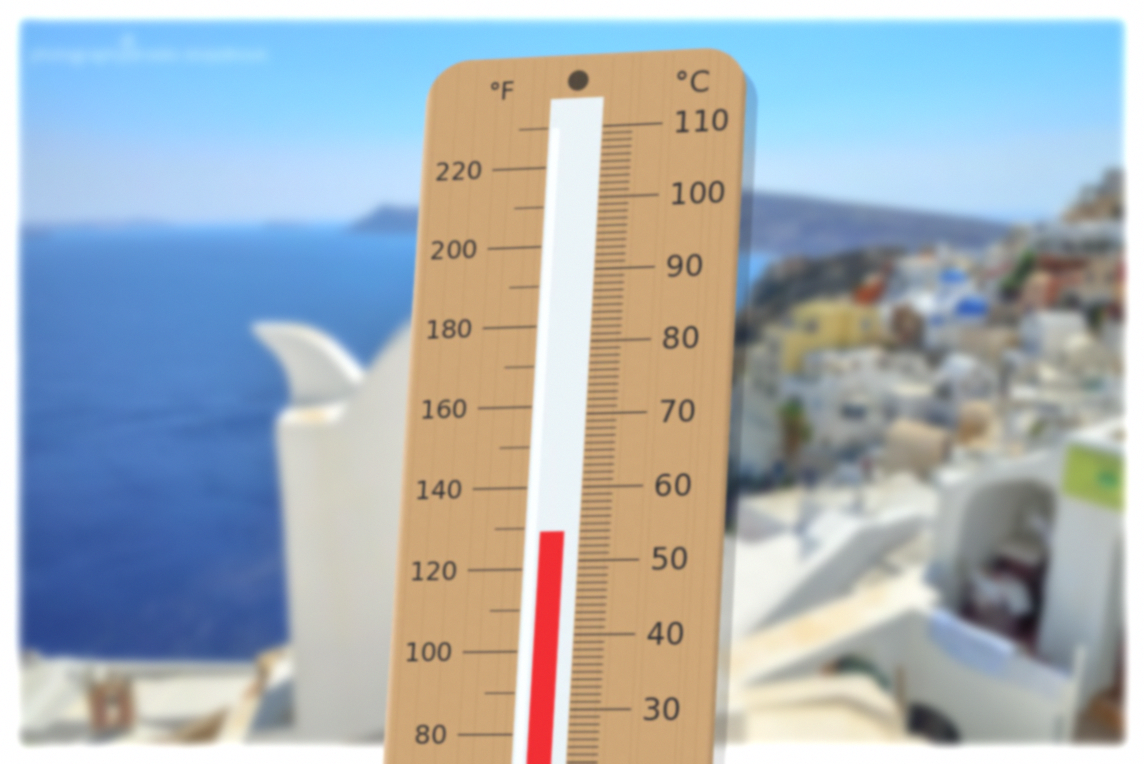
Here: 54 (°C)
